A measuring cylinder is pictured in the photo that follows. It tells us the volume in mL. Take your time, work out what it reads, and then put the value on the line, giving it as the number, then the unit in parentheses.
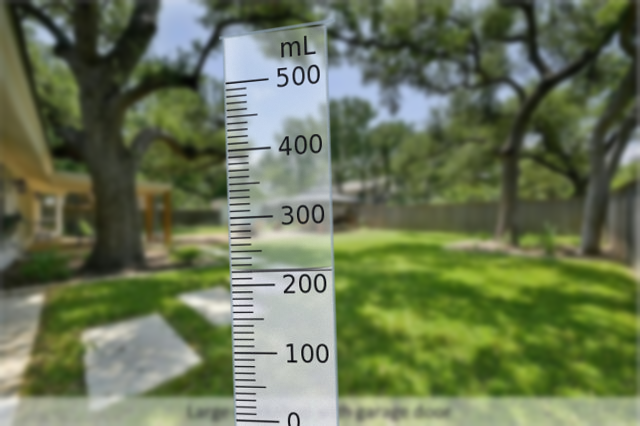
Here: 220 (mL)
